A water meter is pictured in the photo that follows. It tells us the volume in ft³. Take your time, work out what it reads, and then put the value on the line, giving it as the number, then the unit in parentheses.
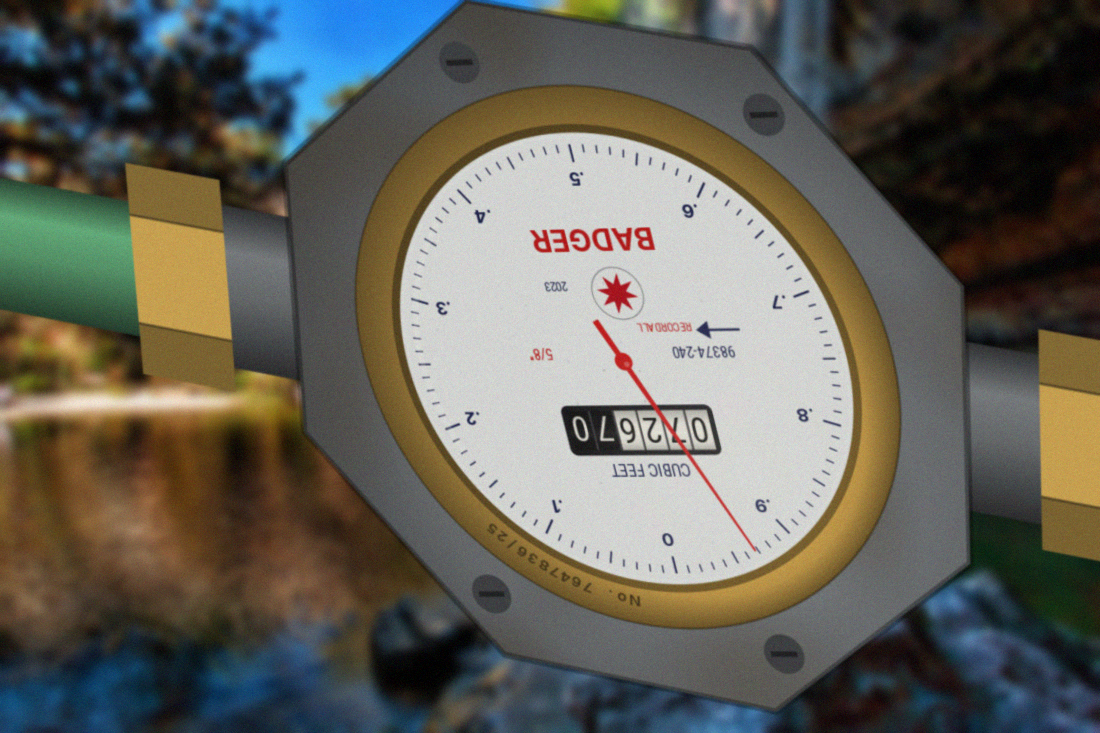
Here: 72669.93 (ft³)
